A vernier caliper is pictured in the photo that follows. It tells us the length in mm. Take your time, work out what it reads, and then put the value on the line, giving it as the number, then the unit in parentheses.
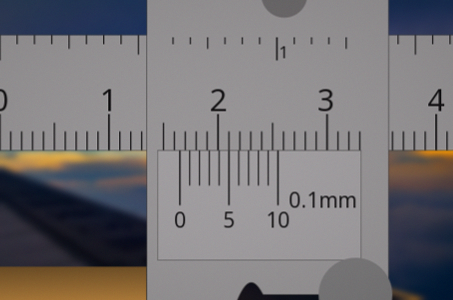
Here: 16.5 (mm)
